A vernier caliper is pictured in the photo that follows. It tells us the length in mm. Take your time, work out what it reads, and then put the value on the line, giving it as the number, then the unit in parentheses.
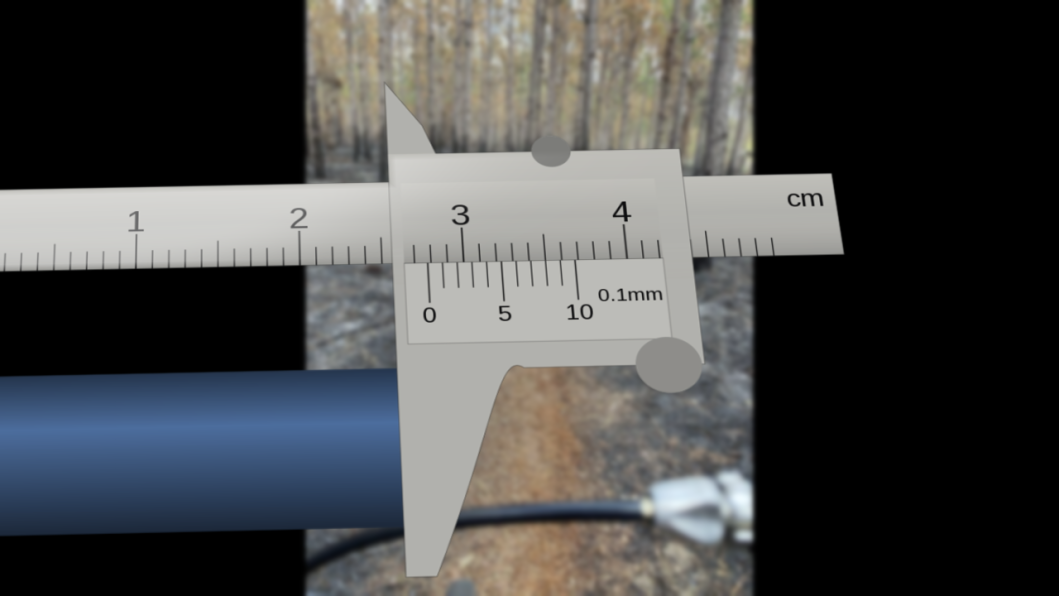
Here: 27.8 (mm)
